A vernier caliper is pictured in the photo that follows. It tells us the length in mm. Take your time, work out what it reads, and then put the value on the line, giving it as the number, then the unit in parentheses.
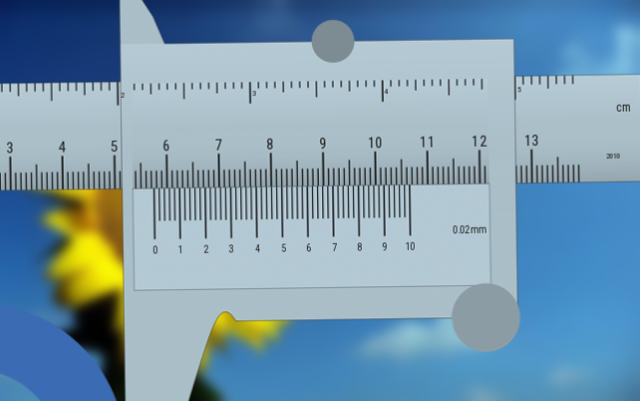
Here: 57.5 (mm)
